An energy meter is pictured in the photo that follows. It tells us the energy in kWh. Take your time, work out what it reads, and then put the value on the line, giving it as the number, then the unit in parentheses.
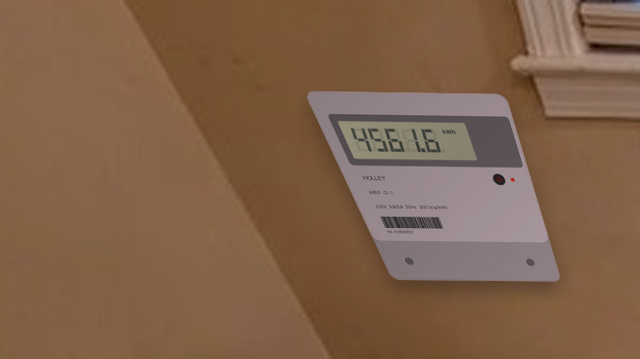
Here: 4561.6 (kWh)
